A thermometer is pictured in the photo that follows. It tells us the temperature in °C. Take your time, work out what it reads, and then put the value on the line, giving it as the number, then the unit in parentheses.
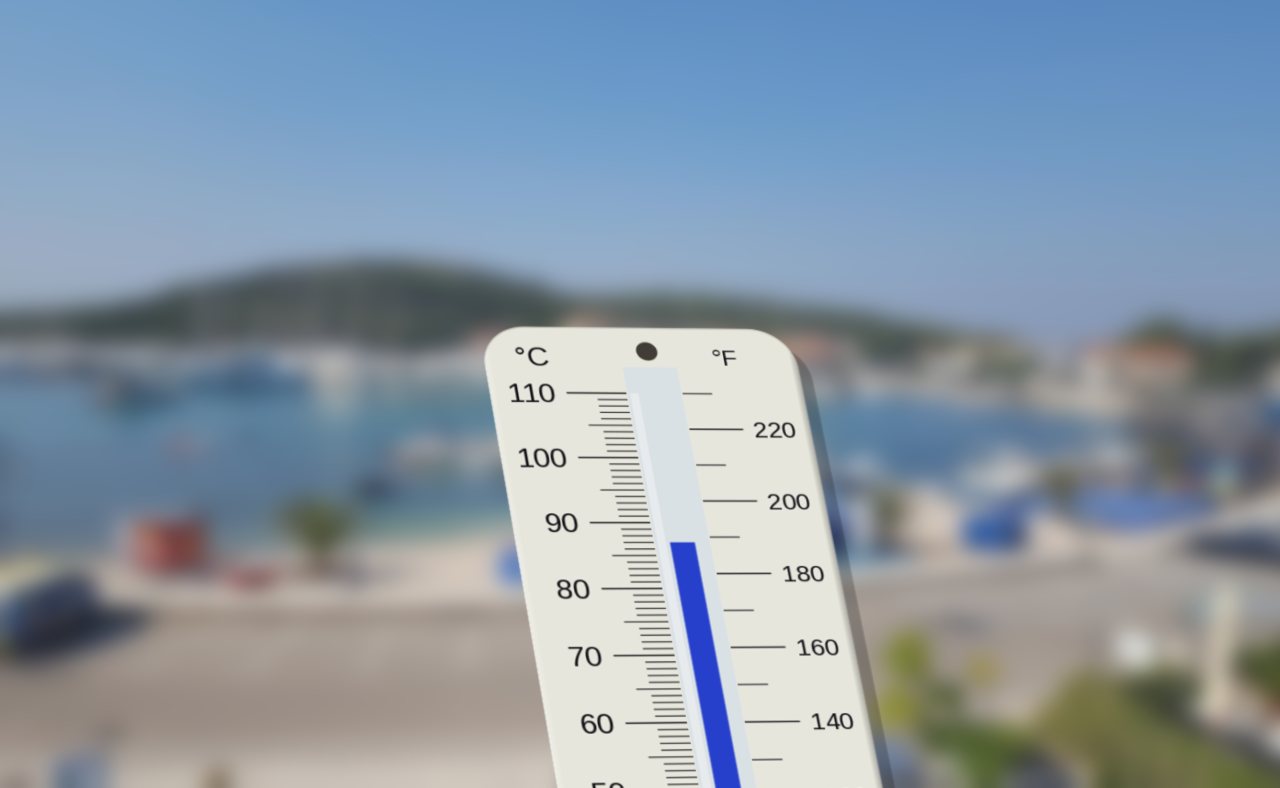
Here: 87 (°C)
